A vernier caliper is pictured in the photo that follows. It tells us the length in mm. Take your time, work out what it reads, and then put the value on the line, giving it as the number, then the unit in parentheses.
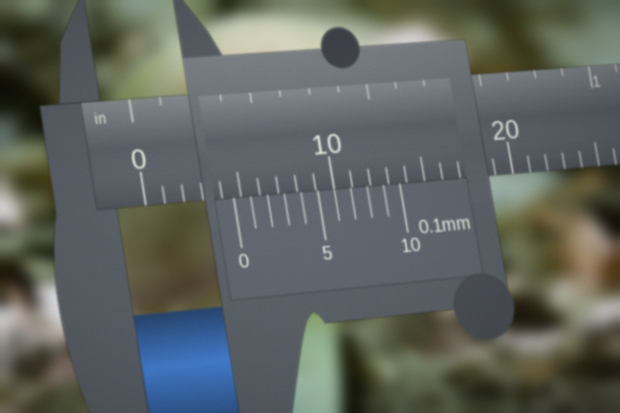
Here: 4.6 (mm)
